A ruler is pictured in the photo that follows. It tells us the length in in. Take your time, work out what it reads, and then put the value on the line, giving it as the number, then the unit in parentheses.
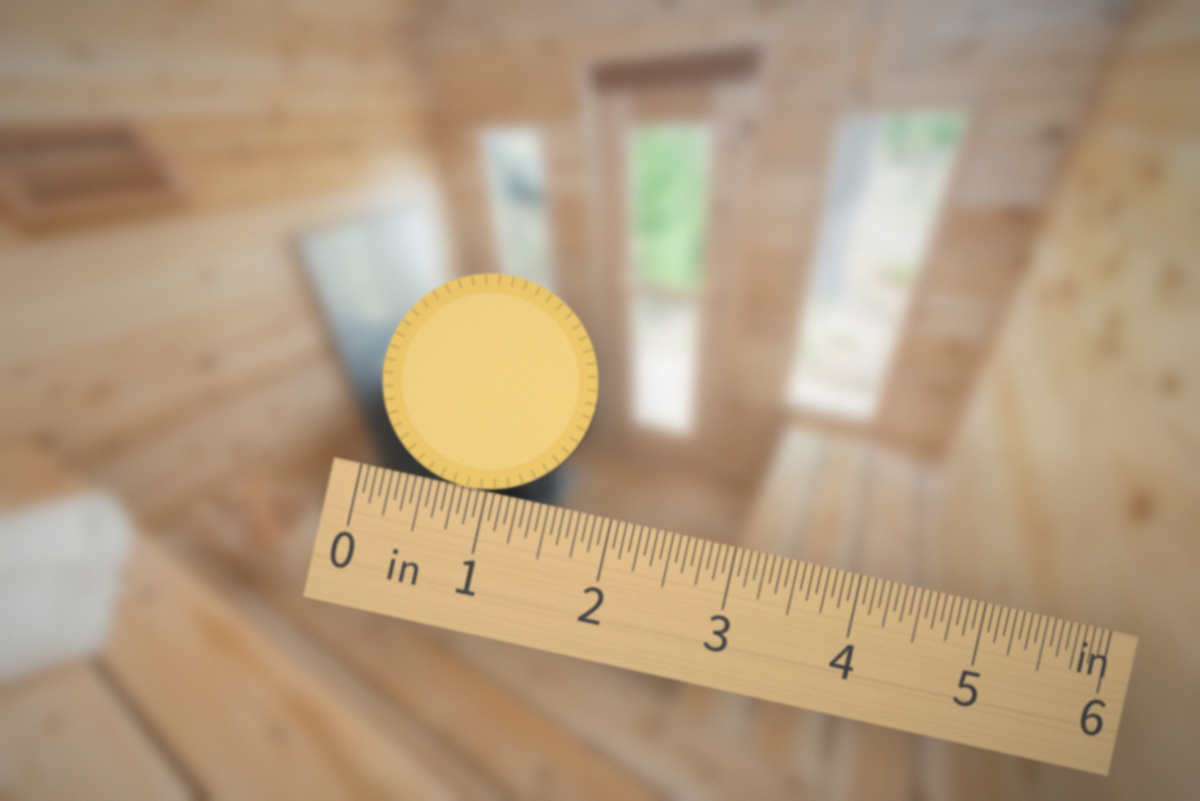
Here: 1.6875 (in)
